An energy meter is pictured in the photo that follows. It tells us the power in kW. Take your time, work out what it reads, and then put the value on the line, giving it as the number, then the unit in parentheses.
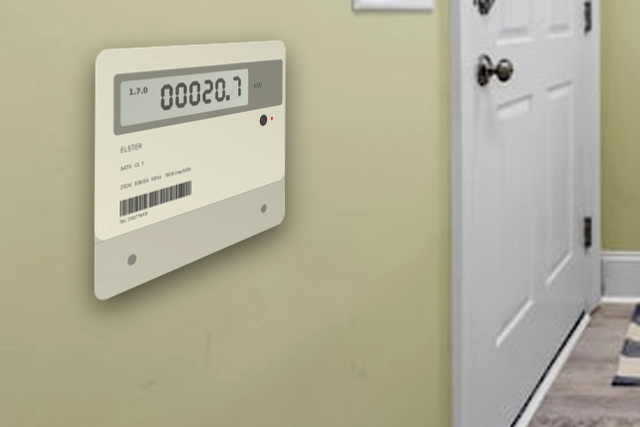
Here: 20.7 (kW)
